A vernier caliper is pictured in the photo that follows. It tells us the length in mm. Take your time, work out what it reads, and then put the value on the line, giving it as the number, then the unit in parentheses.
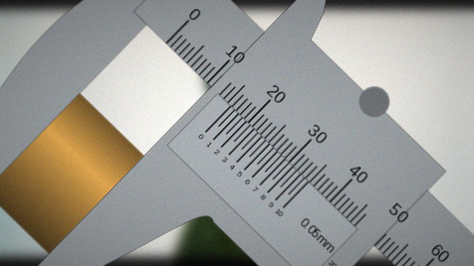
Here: 15.8 (mm)
